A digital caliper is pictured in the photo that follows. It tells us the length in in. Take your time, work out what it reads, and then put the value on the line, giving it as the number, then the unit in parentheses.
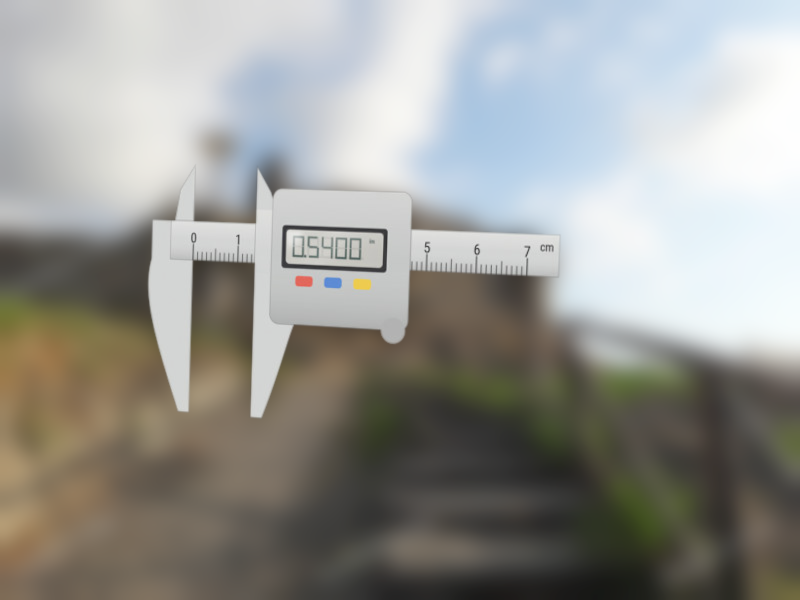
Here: 0.5400 (in)
